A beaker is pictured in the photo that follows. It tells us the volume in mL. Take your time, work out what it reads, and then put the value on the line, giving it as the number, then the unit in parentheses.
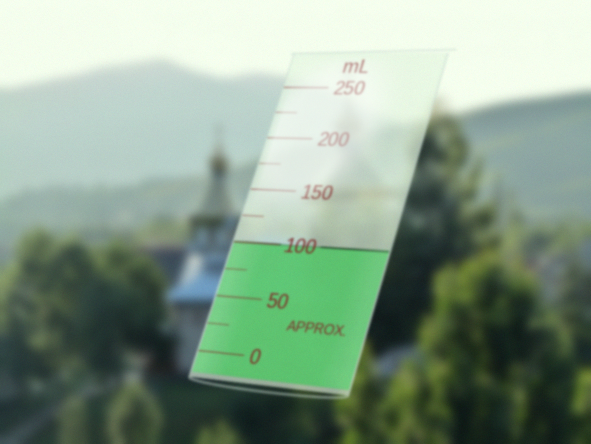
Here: 100 (mL)
